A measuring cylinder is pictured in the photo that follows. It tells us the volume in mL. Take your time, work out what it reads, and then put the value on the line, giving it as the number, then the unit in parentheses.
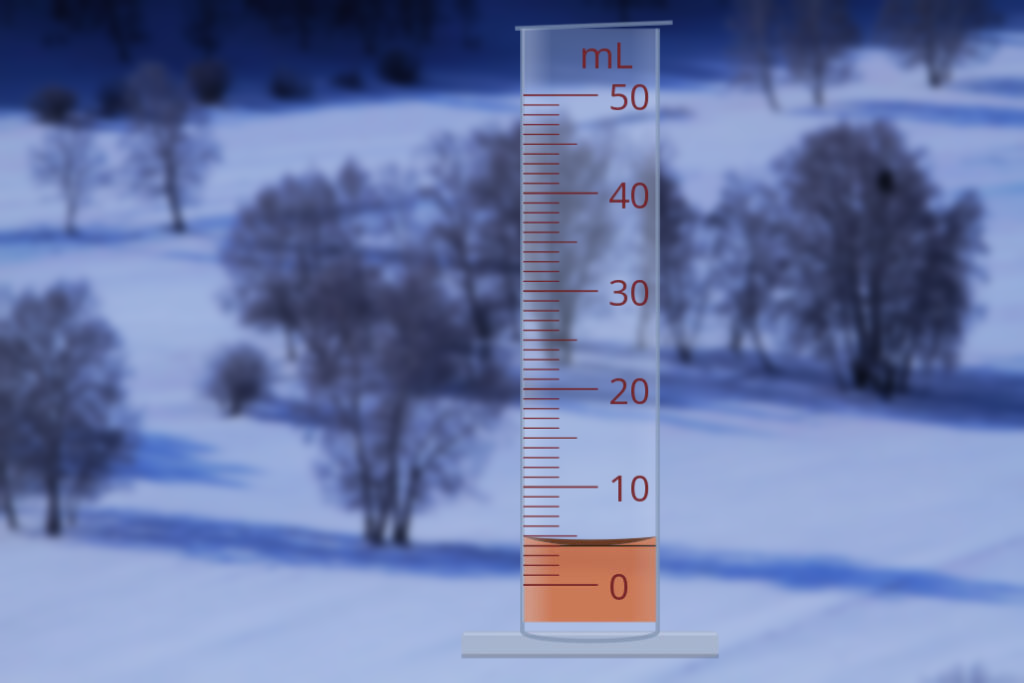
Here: 4 (mL)
